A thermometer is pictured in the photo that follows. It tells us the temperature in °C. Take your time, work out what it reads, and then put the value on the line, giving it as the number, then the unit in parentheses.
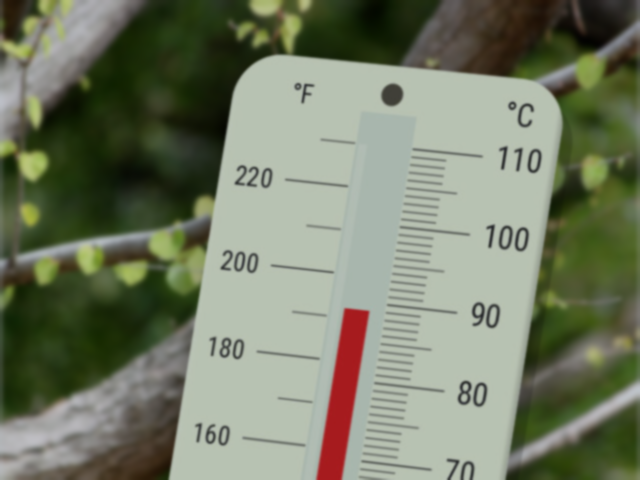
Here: 89 (°C)
